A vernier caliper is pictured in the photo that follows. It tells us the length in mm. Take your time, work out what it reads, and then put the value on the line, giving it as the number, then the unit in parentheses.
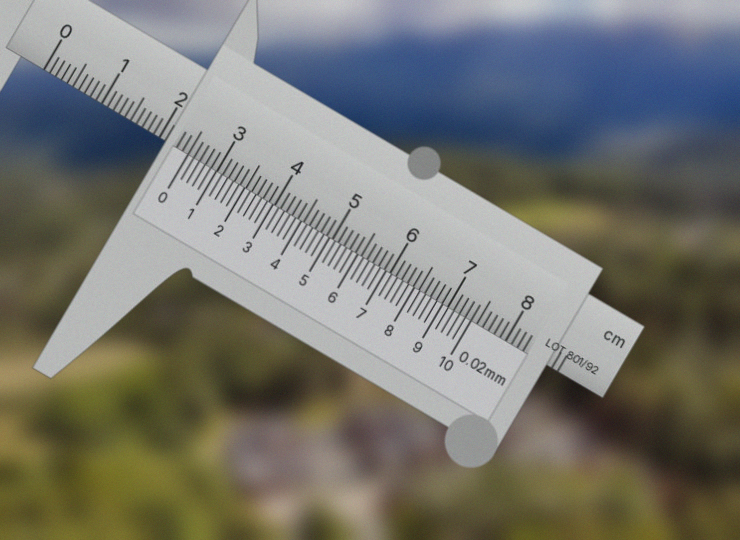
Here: 25.0 (mm)
